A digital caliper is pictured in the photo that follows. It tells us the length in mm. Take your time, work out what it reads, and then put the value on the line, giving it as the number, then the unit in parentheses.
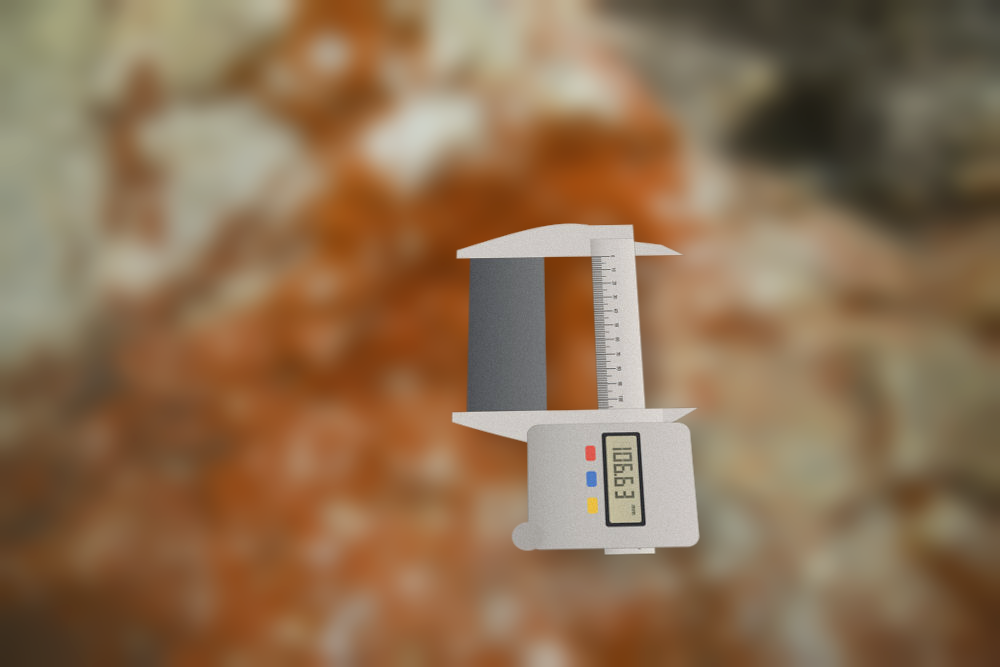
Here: 106.63 (mm)
